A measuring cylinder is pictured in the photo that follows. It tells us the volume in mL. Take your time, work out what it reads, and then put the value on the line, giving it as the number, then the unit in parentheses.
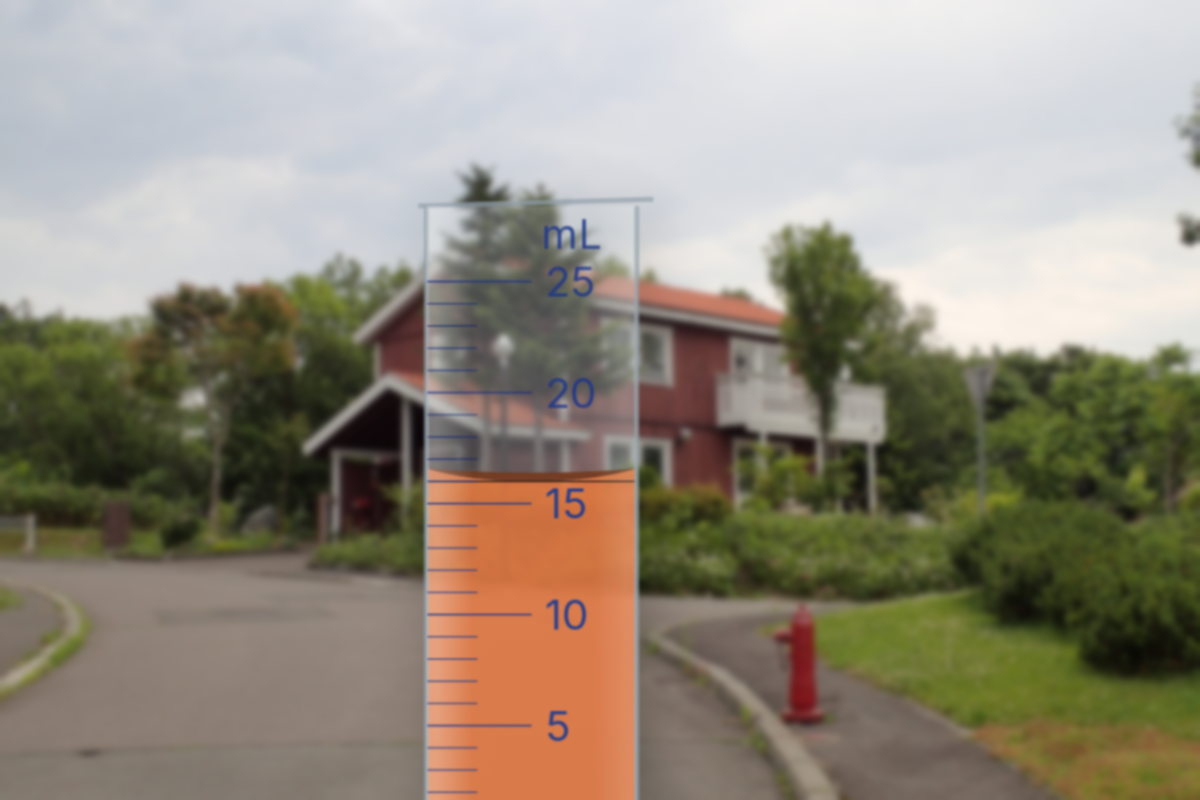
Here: 16 (mL)
